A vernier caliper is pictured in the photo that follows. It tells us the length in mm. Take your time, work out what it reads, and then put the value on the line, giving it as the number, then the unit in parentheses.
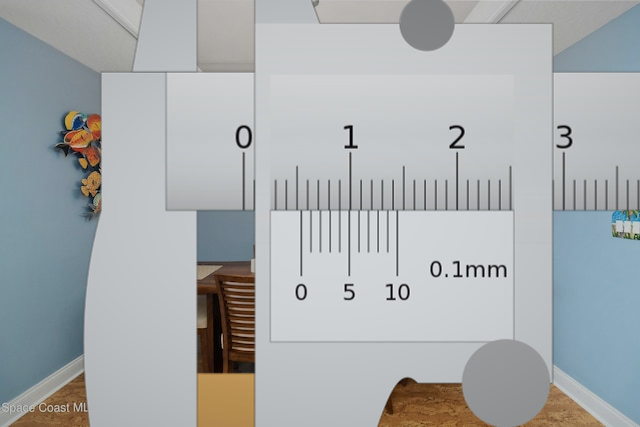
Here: 5.4 (mm)
